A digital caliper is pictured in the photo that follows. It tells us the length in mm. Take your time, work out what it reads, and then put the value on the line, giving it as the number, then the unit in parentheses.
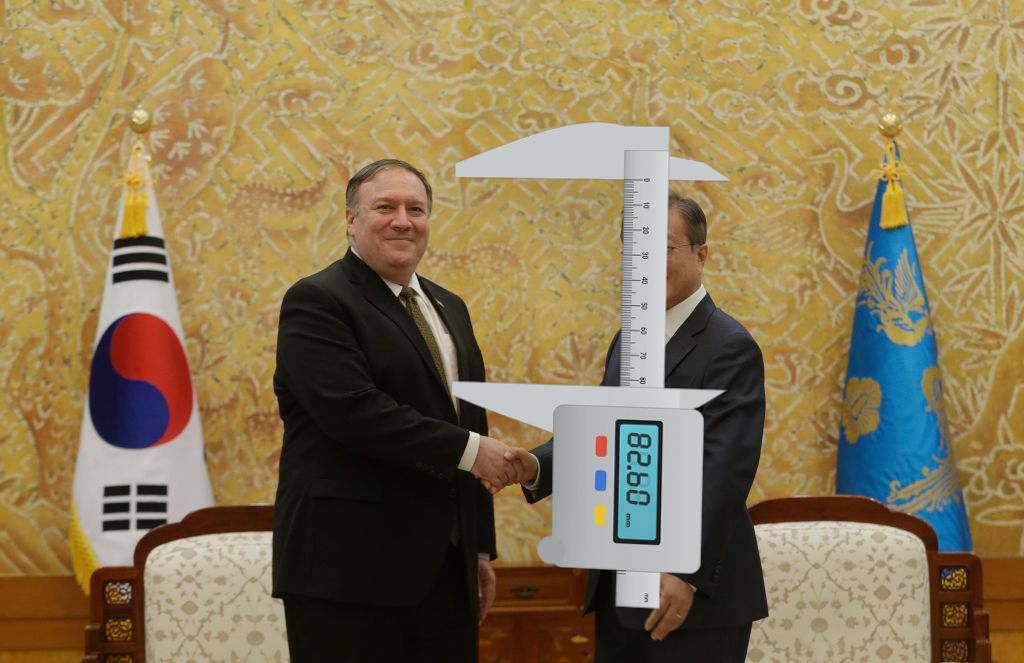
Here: 82.60 (mm)
